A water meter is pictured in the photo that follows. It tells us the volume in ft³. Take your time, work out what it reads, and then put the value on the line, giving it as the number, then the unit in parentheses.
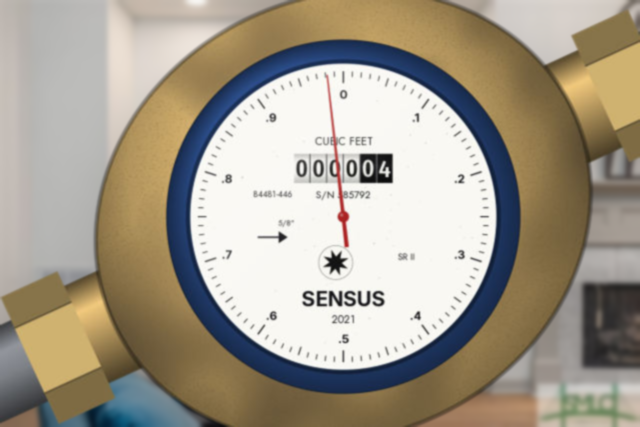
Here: 3.98 (ft³)
